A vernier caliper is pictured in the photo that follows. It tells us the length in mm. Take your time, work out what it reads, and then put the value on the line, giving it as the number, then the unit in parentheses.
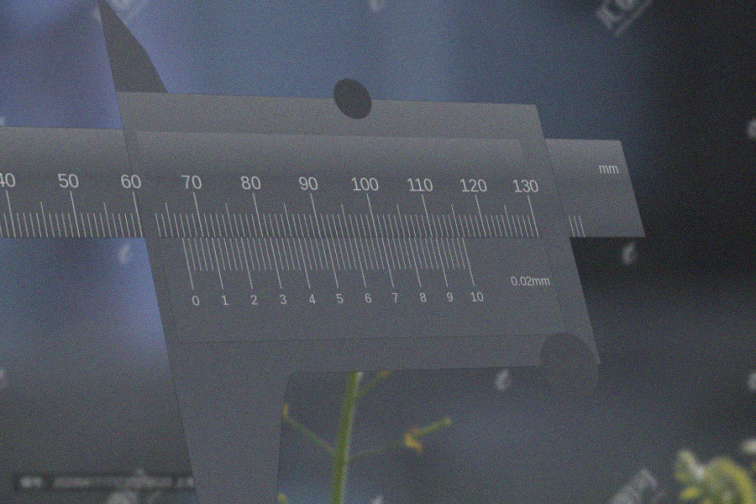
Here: 66.6 (mm)
